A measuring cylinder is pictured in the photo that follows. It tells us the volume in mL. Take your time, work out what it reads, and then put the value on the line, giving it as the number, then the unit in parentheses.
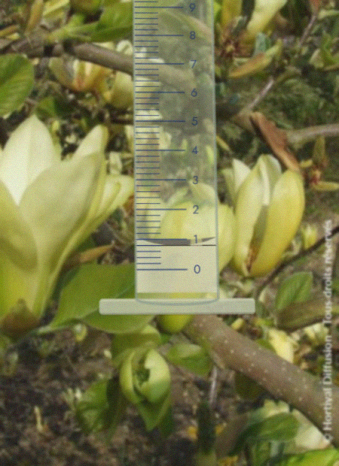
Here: 0.8 (mL)
